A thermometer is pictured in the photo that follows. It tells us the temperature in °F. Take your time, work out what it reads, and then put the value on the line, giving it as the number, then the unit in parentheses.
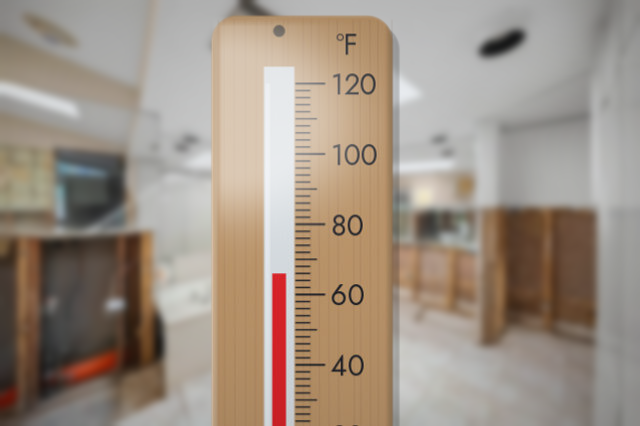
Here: 66 (°F)
